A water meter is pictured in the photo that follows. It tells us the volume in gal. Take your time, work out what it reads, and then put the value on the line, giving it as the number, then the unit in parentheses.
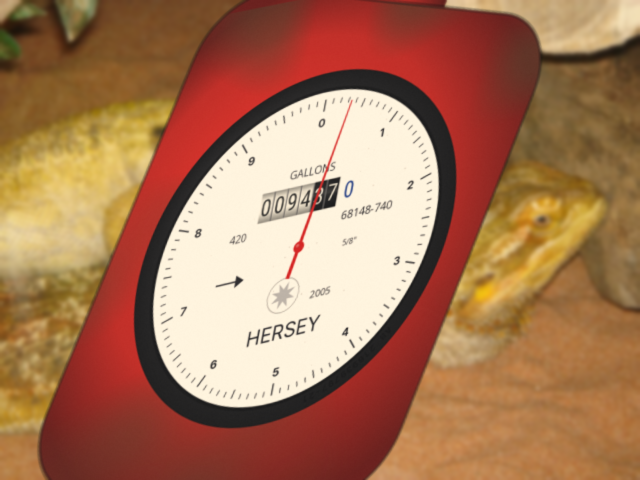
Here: 94370.3 (gal)
